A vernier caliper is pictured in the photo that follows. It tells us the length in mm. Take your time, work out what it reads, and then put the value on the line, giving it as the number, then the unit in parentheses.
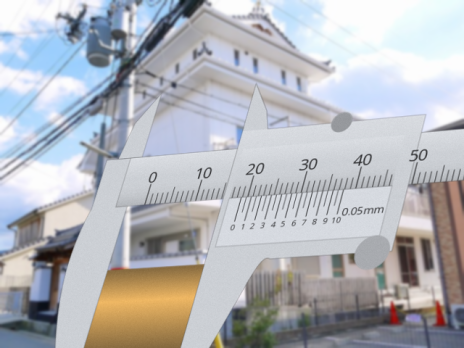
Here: 18.8 (mm)
